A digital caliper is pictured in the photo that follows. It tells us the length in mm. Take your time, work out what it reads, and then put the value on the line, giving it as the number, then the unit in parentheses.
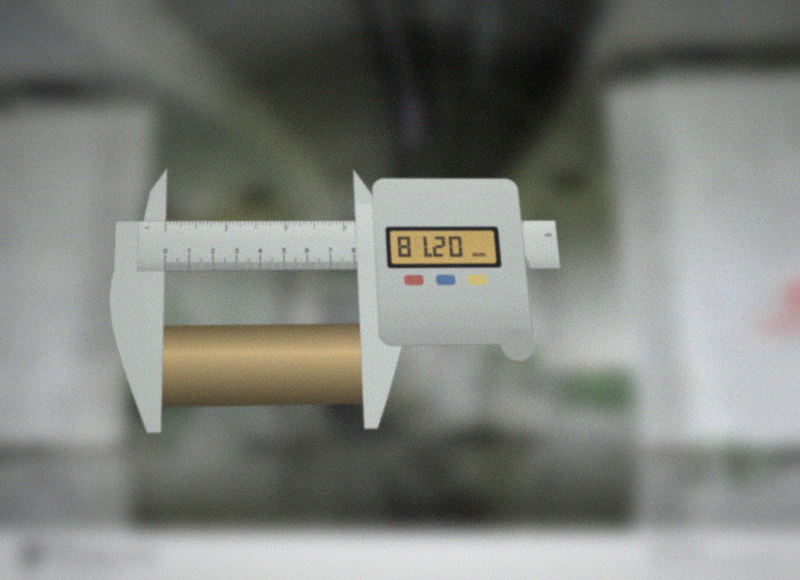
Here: 81.20 (mm)
